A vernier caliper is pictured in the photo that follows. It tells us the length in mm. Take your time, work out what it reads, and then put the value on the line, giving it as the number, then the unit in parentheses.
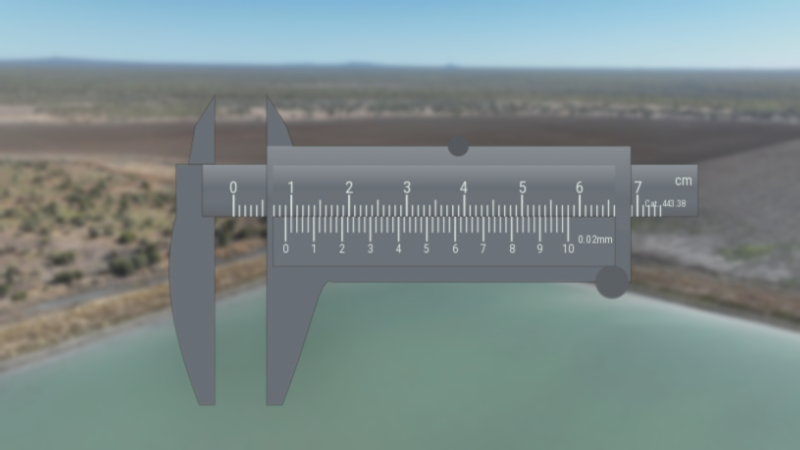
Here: 9.0 (mm)
